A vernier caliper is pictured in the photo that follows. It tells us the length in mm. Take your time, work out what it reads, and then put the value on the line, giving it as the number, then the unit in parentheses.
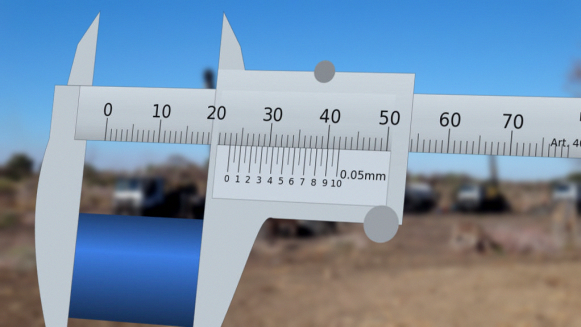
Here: 23.0 (mm)
